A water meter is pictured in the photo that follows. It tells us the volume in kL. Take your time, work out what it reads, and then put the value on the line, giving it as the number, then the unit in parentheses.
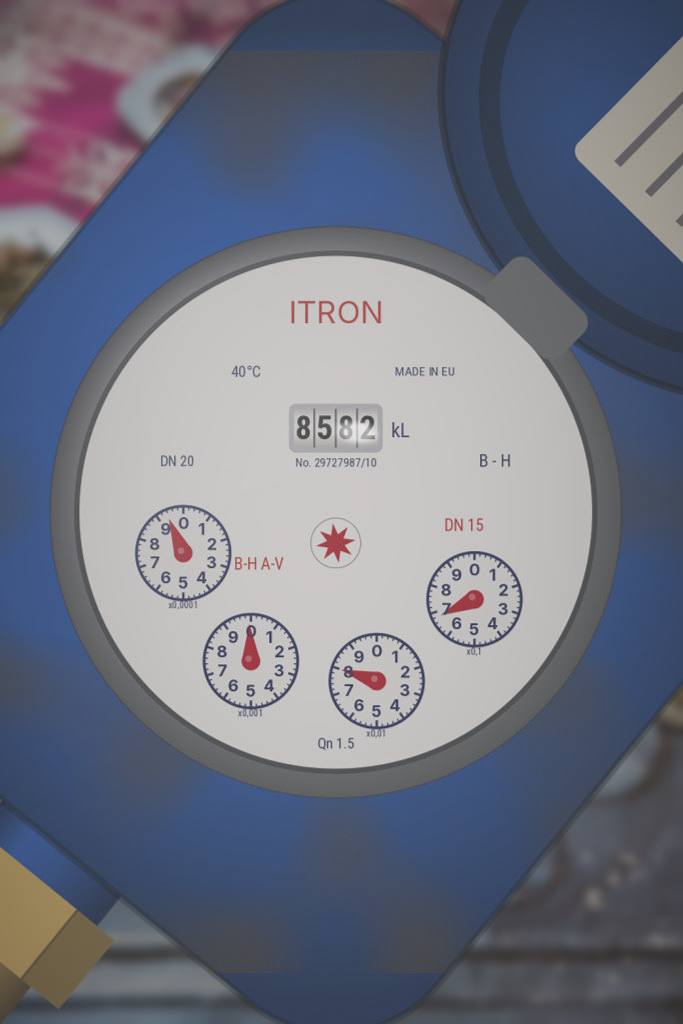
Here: 8582.6799 (kL)
